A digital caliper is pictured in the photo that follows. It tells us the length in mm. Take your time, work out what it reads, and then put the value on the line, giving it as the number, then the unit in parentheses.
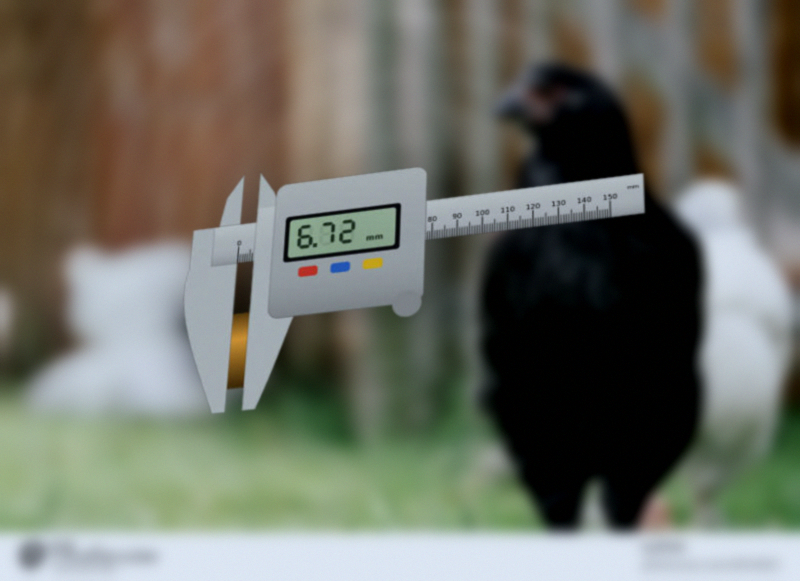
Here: 6.72 (mm)
